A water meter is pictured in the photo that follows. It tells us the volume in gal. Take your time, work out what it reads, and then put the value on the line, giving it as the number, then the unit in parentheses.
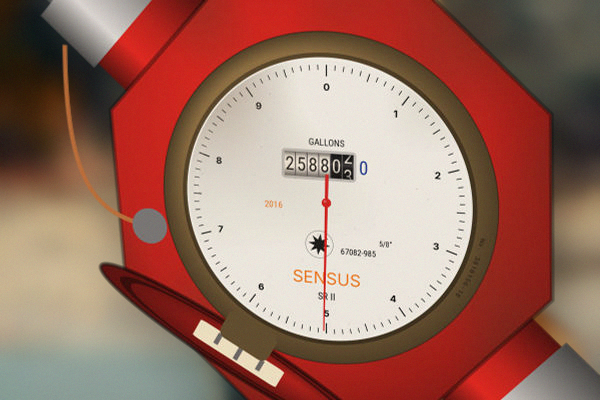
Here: 2588025.0 (gal)
